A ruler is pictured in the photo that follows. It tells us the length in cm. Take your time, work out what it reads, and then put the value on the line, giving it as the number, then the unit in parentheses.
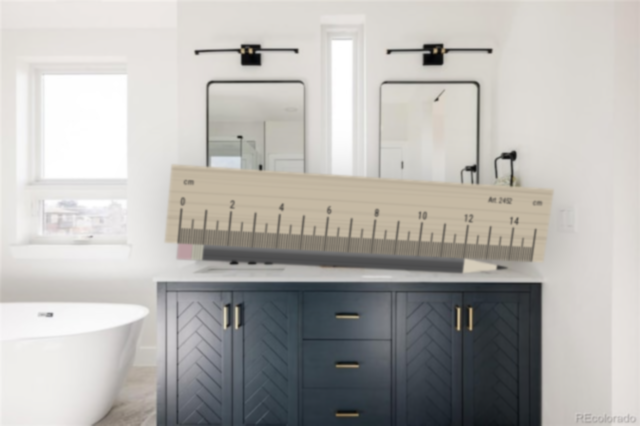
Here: 14 (cm)
